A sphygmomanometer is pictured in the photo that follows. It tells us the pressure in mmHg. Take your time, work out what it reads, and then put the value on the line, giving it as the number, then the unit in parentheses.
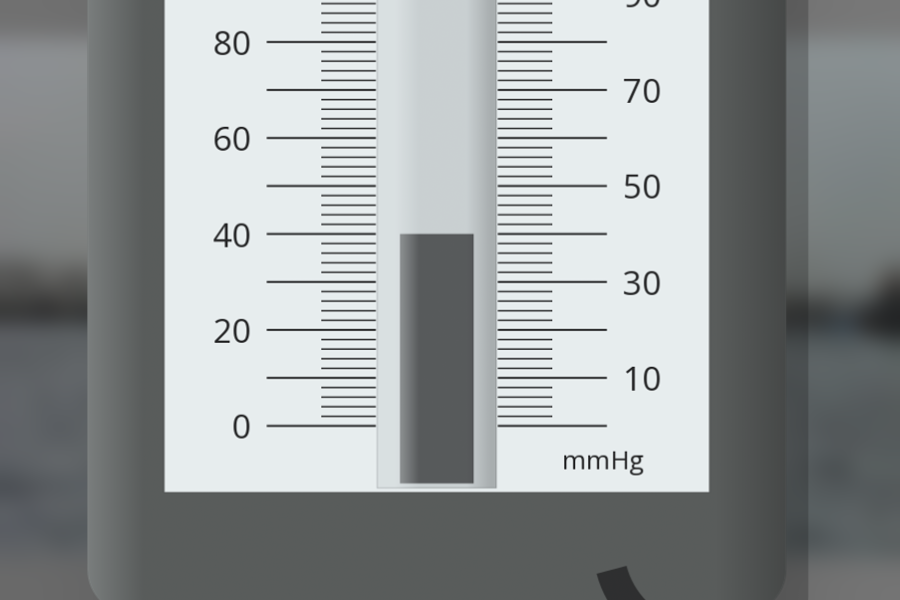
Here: 40 (mmHg)
